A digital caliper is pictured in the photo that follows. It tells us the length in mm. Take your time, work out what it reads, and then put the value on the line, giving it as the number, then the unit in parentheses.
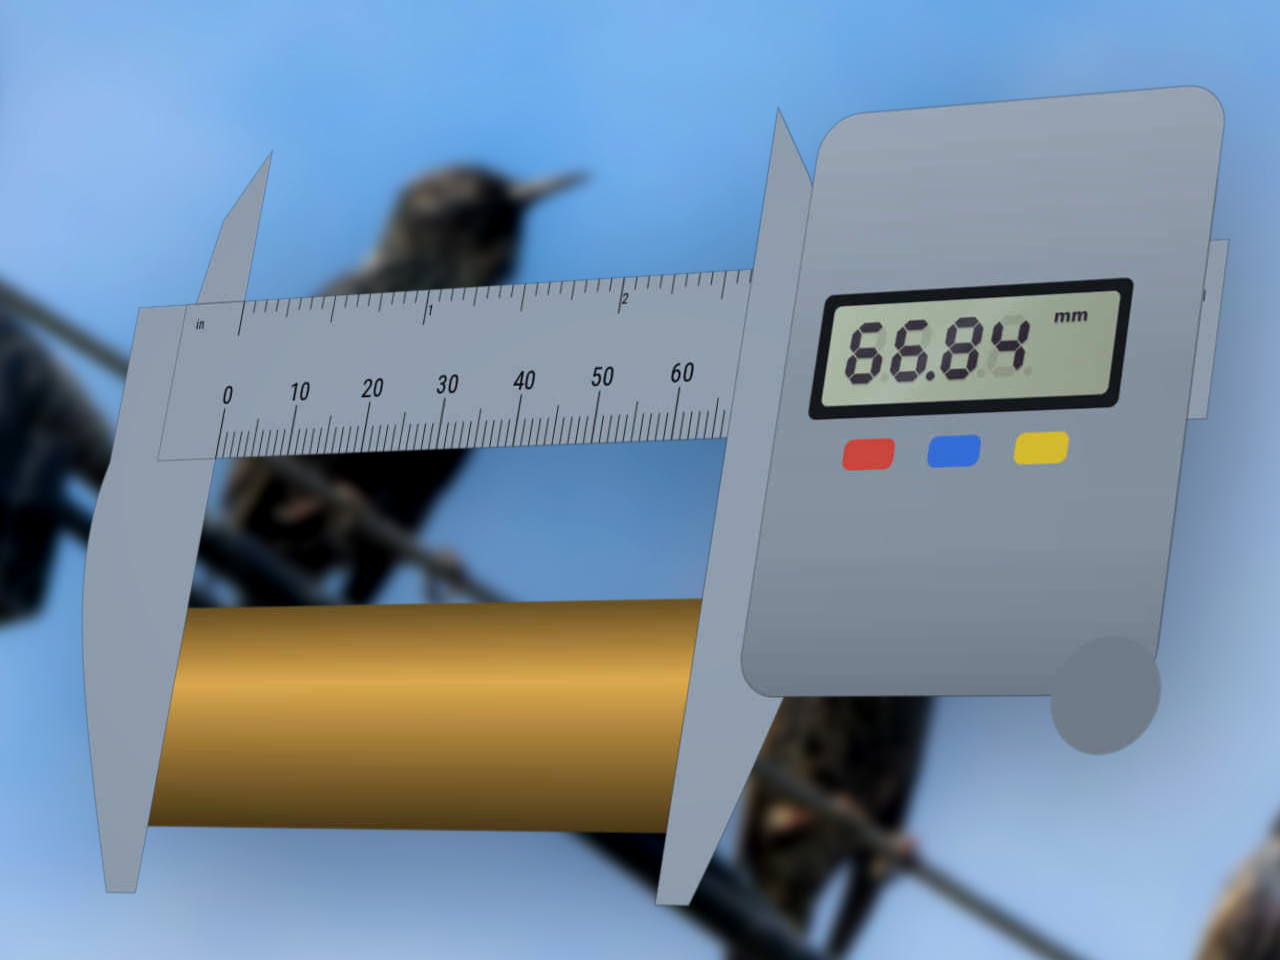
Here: 66.84 (mm)
